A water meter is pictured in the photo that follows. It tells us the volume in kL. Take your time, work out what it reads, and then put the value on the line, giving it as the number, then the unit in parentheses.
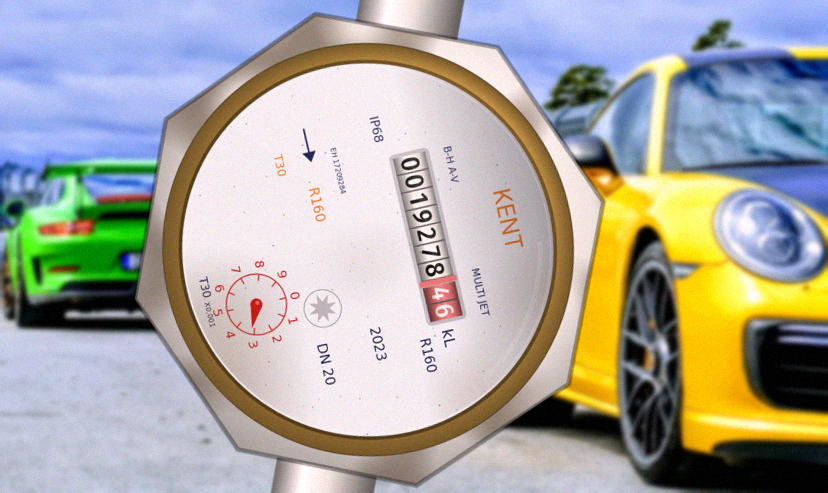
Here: 19278.463 (kL)
